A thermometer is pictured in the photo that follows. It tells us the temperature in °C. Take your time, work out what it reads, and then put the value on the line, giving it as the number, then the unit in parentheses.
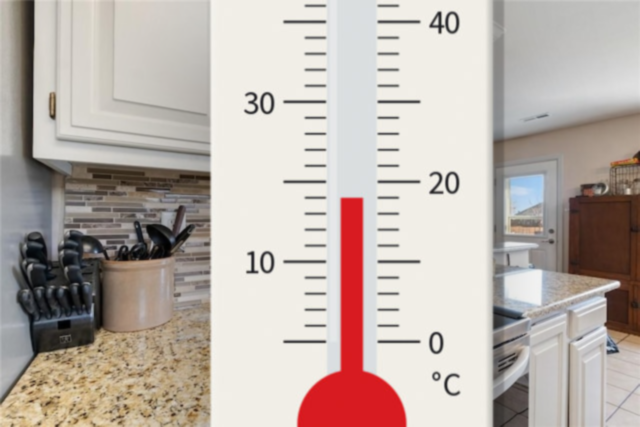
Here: 18 (°C)
